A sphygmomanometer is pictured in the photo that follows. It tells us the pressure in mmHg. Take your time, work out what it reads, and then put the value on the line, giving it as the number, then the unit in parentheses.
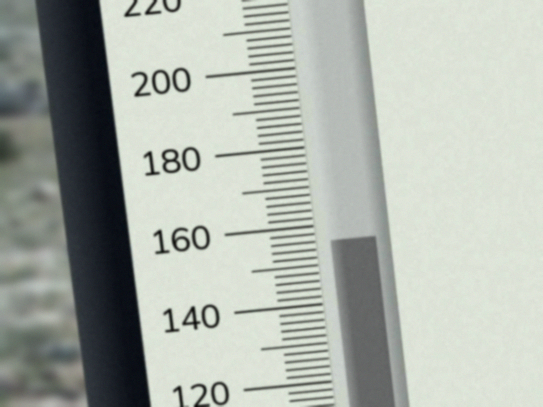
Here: 156 (mmHg)
